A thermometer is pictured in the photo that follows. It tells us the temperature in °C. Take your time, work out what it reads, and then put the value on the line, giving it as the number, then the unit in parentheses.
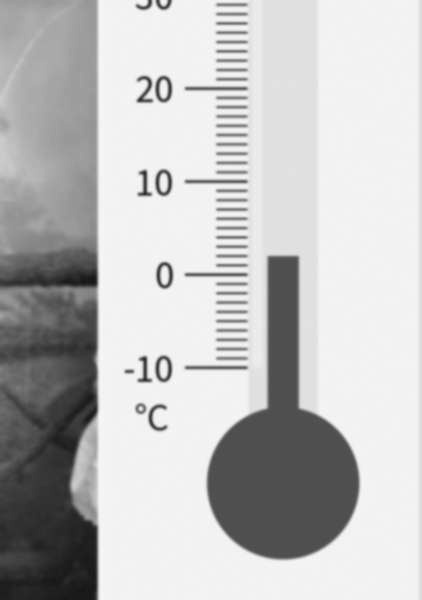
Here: 2 (°C)
